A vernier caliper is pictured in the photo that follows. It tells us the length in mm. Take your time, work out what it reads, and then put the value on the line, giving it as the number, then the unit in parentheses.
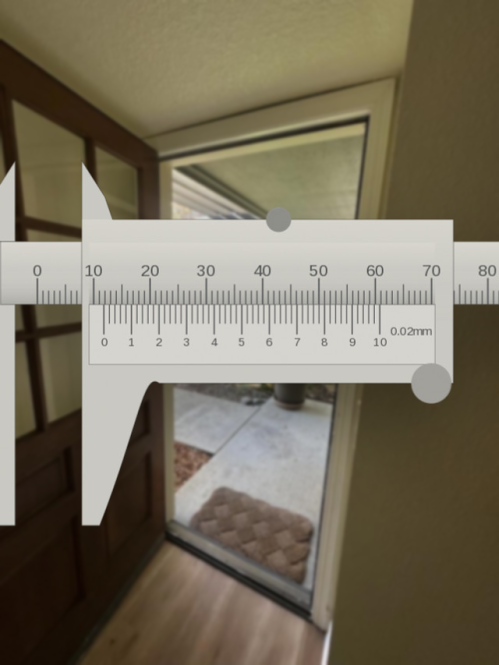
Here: 11.8 (mm)
